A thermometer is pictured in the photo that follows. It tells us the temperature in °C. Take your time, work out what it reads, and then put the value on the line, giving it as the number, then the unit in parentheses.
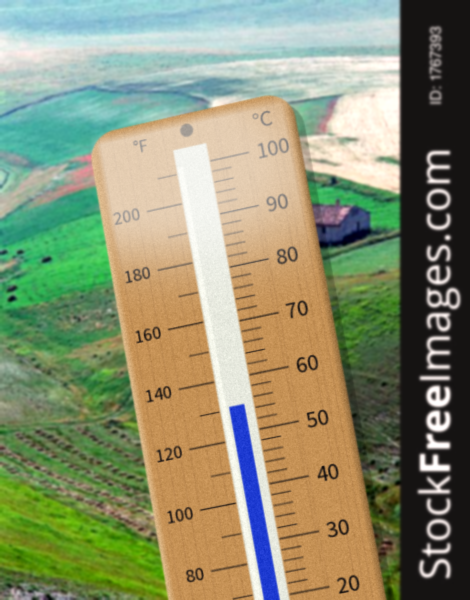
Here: 55 (°C)
